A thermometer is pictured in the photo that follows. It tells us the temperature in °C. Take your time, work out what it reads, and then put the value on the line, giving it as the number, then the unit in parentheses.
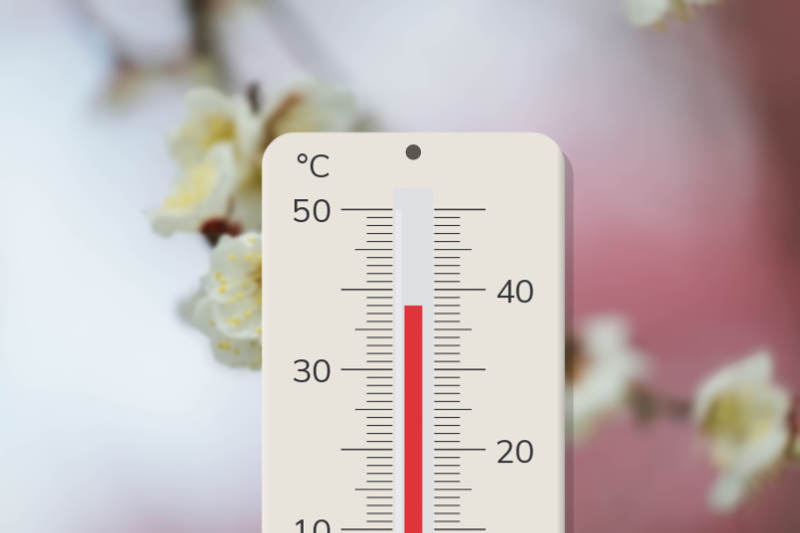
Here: 38 (°C)
